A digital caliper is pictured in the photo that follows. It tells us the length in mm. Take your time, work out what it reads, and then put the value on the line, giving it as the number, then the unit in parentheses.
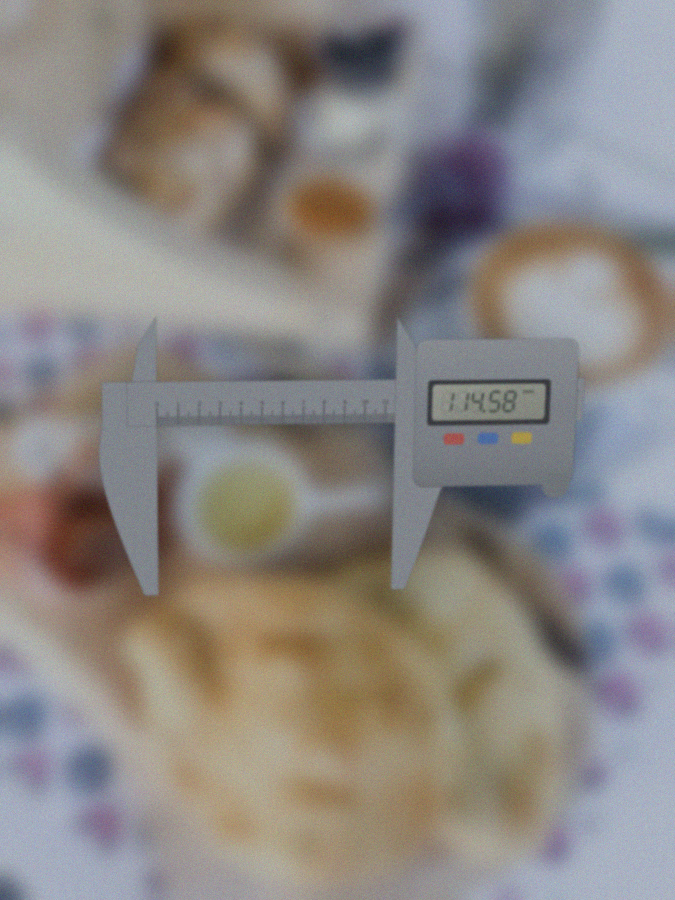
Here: 114.58 (mm)
